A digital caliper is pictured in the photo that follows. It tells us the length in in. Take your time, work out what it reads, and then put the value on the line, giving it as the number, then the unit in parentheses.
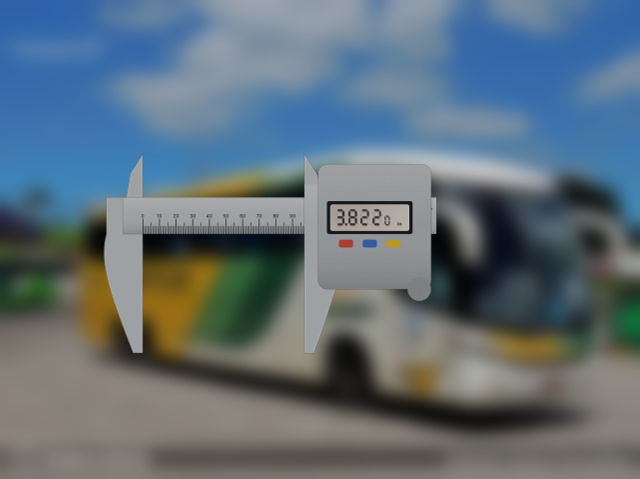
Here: 3.8220 (in)
